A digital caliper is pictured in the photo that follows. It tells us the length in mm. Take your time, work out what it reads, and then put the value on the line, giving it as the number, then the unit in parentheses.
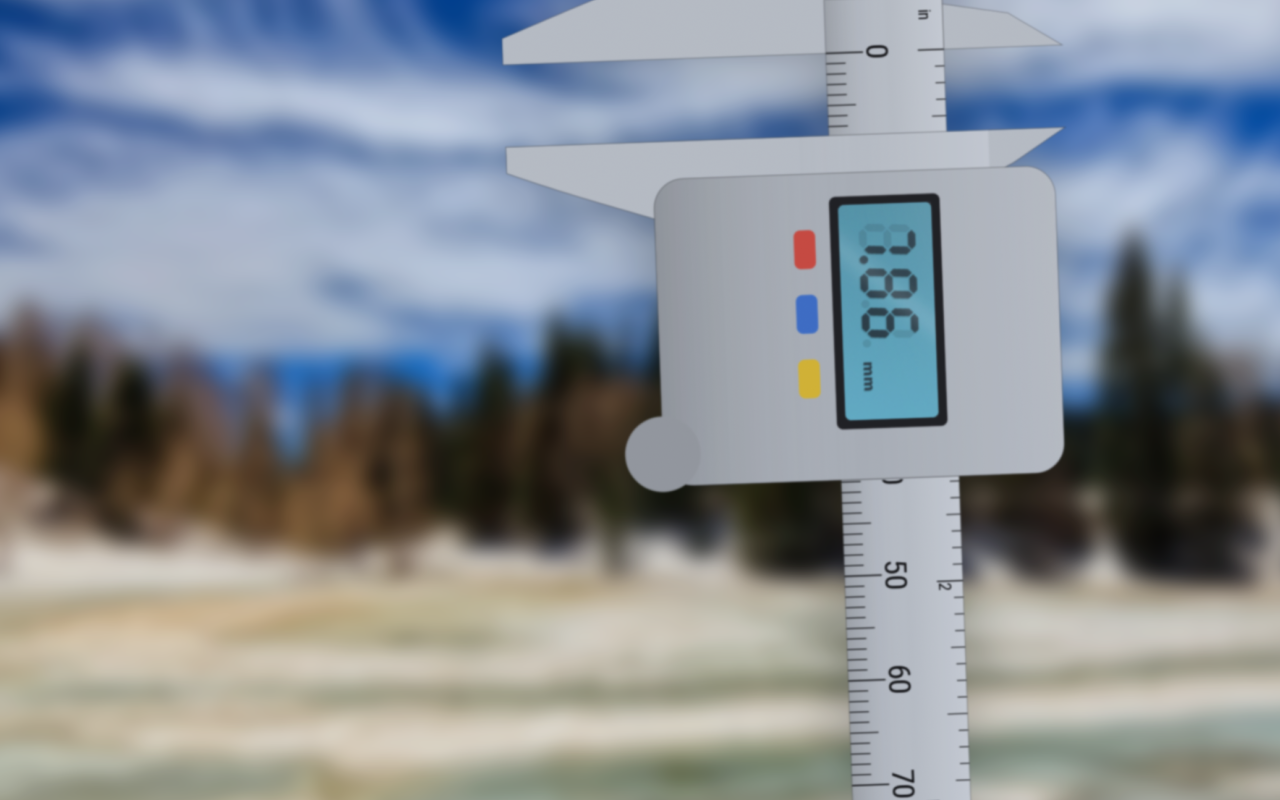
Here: 7.86 (mm)
